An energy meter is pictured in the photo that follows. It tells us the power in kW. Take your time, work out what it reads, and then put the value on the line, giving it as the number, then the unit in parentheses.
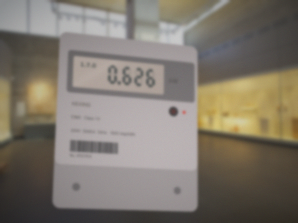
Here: 0.626 (kW)
